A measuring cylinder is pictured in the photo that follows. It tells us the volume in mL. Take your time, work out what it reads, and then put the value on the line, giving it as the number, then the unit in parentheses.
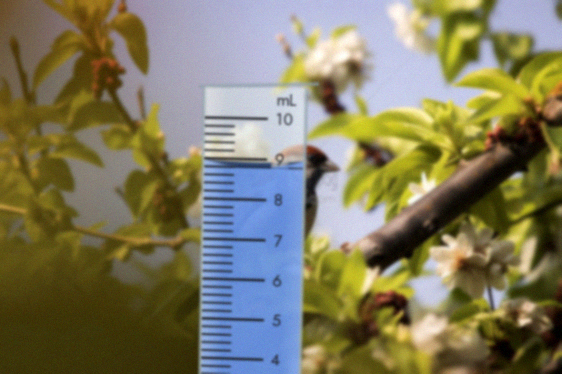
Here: 8.8 (mL)
